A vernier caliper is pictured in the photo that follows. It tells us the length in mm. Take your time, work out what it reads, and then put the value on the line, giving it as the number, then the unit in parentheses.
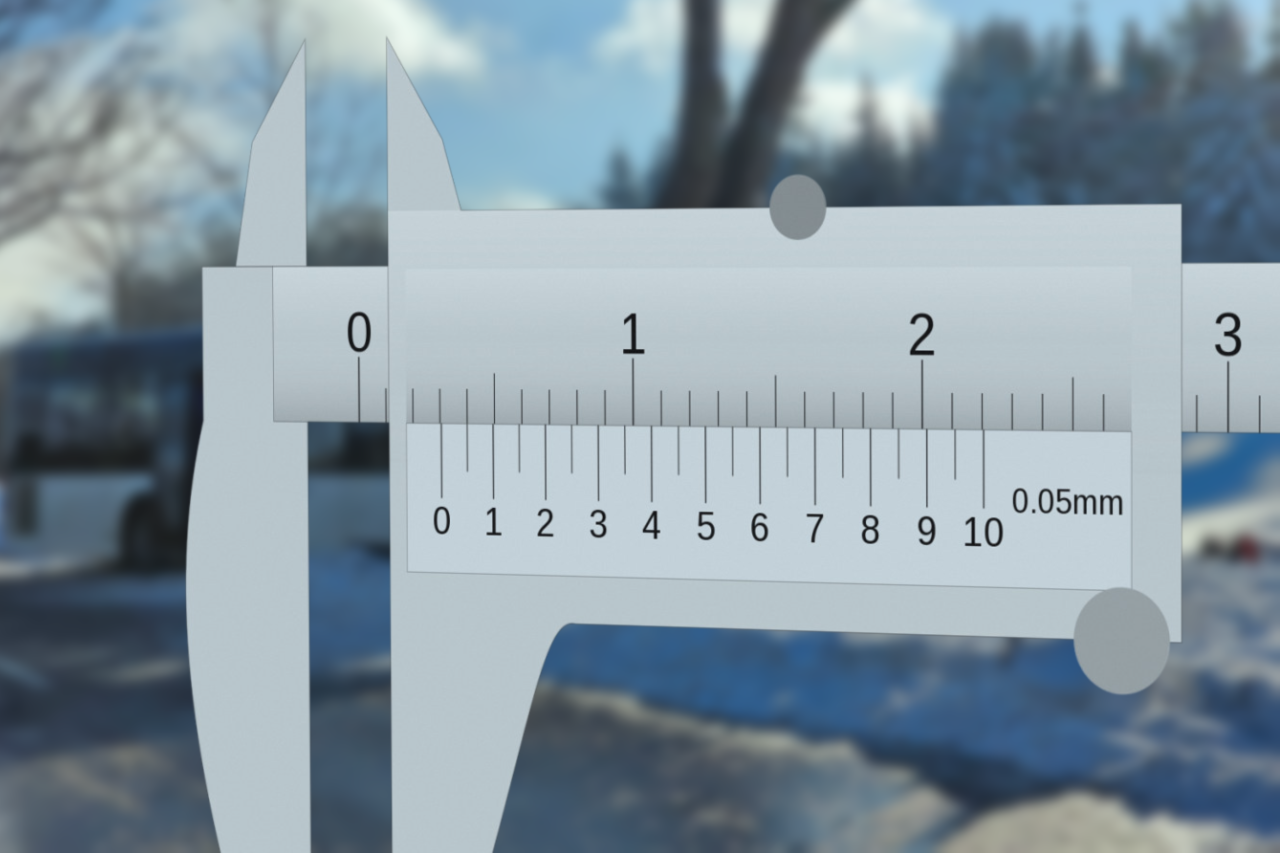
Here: 3.05 (mm)
